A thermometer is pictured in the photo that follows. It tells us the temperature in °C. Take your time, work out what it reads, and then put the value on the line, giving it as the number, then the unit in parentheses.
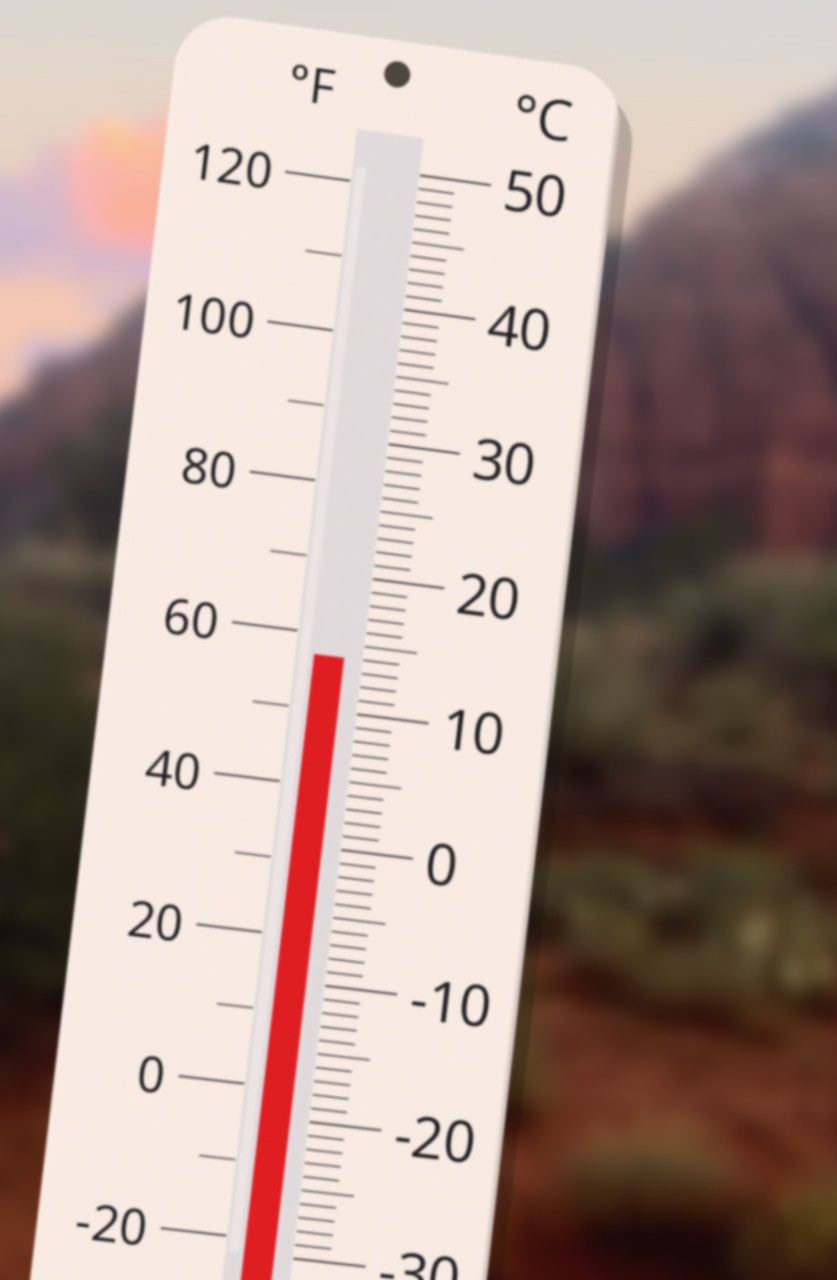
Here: 14 (°C)
